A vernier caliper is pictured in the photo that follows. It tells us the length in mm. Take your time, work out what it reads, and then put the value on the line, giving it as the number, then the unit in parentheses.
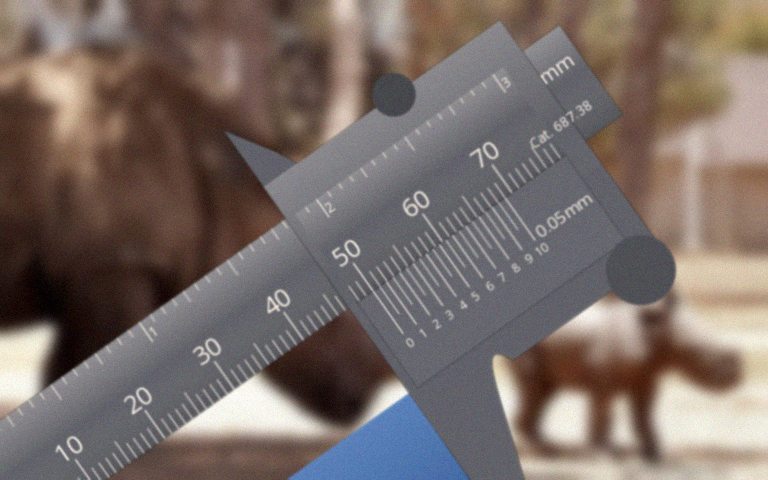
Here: 50.0 (mm)
